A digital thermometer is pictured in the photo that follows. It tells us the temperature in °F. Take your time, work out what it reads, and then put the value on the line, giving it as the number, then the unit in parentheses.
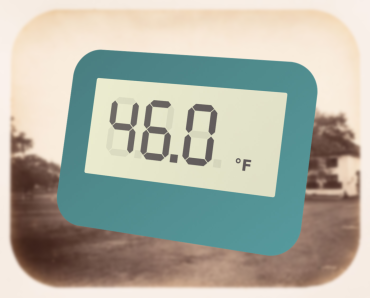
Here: 46.0 (°F)
